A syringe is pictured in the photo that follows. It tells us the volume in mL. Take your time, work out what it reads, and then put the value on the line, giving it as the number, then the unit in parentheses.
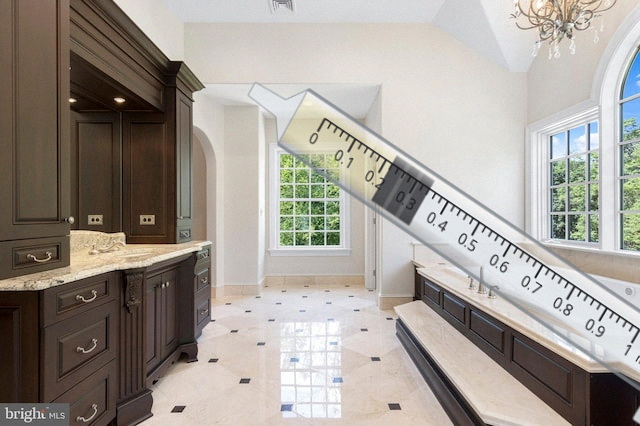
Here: 0.22 (mL)
